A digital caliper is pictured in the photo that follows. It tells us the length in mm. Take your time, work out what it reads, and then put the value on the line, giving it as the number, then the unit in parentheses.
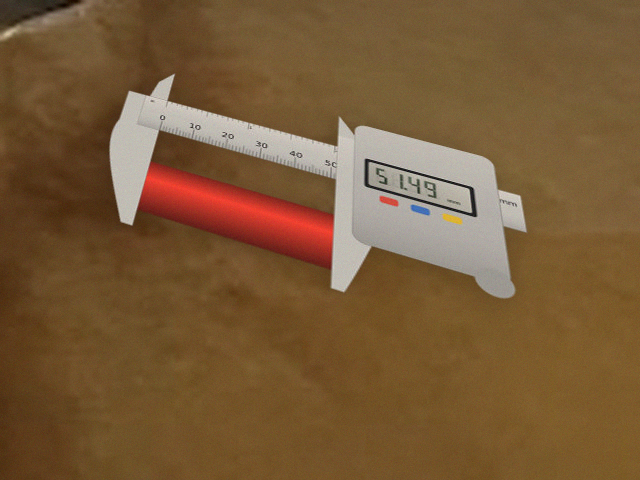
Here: 51.49 (mm)
